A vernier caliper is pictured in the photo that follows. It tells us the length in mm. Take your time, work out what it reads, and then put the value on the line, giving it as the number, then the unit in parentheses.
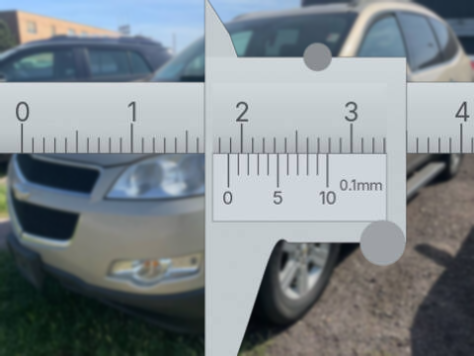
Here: 18.8 (mm)
